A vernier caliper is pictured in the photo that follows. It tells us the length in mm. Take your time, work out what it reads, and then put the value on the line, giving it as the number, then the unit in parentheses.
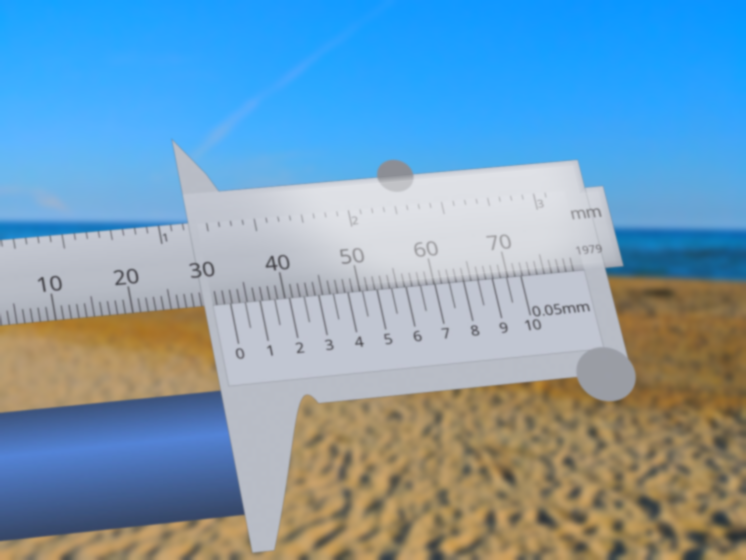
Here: 32.8 (mm)
